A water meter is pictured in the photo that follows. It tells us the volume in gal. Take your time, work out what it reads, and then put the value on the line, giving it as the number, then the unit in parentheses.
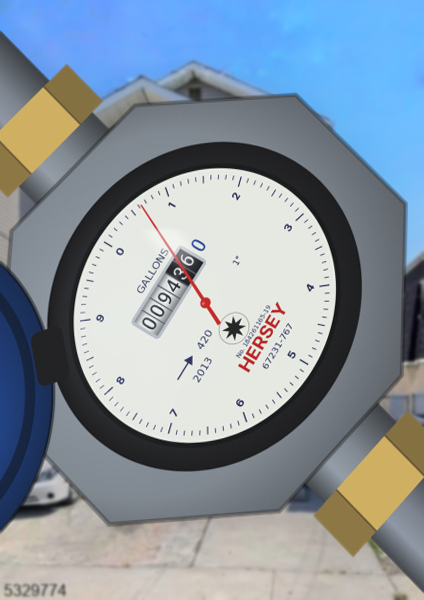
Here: 94360.6 (gal)
